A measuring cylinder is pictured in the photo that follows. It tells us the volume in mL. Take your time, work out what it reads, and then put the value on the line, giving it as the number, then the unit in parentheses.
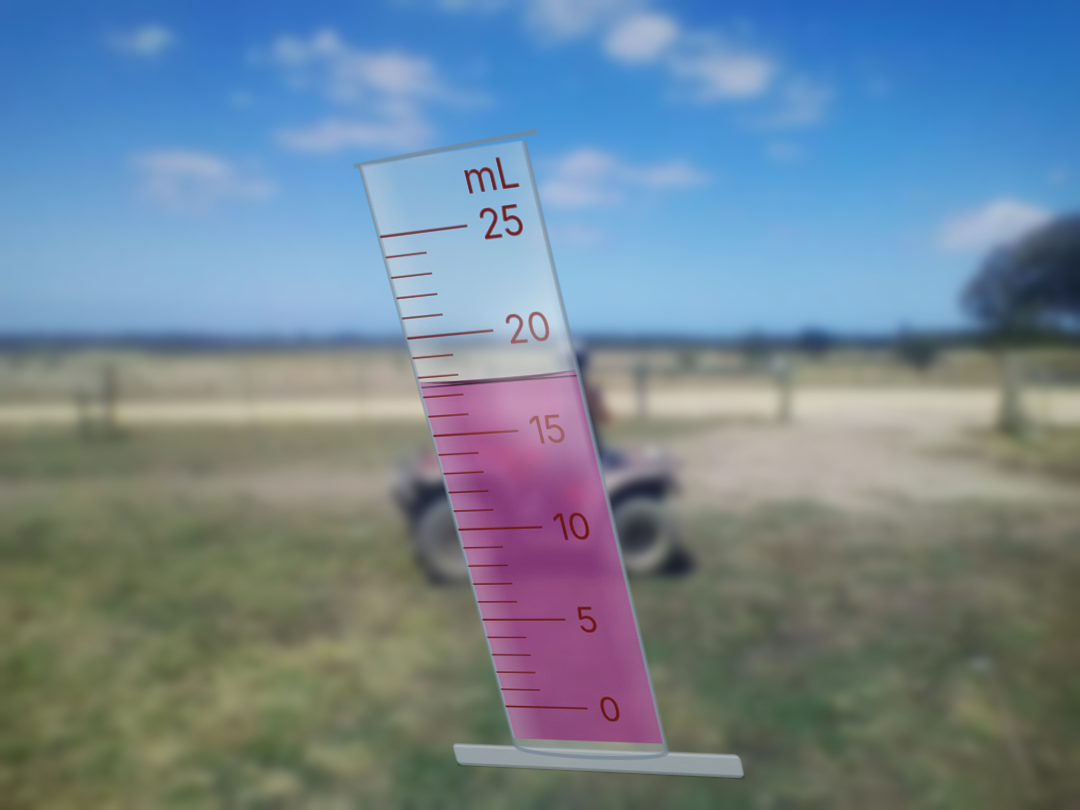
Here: 17.5 (mL)
